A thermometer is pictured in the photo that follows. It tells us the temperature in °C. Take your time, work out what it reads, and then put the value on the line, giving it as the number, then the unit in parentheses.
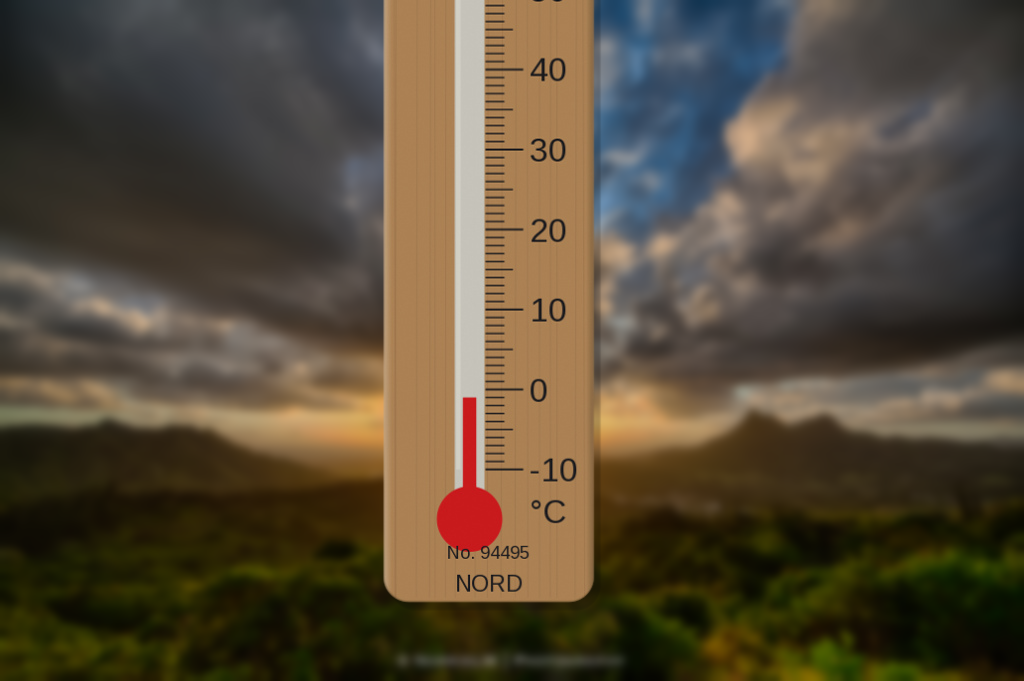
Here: -1 (°C)
